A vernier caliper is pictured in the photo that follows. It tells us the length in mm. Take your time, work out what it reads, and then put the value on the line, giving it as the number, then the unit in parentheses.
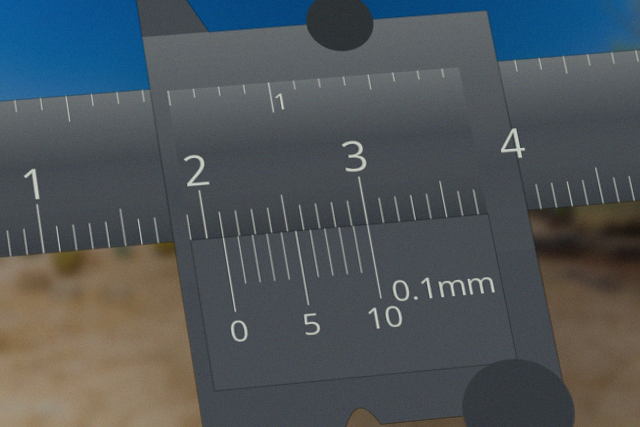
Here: 21.0 (mm)
